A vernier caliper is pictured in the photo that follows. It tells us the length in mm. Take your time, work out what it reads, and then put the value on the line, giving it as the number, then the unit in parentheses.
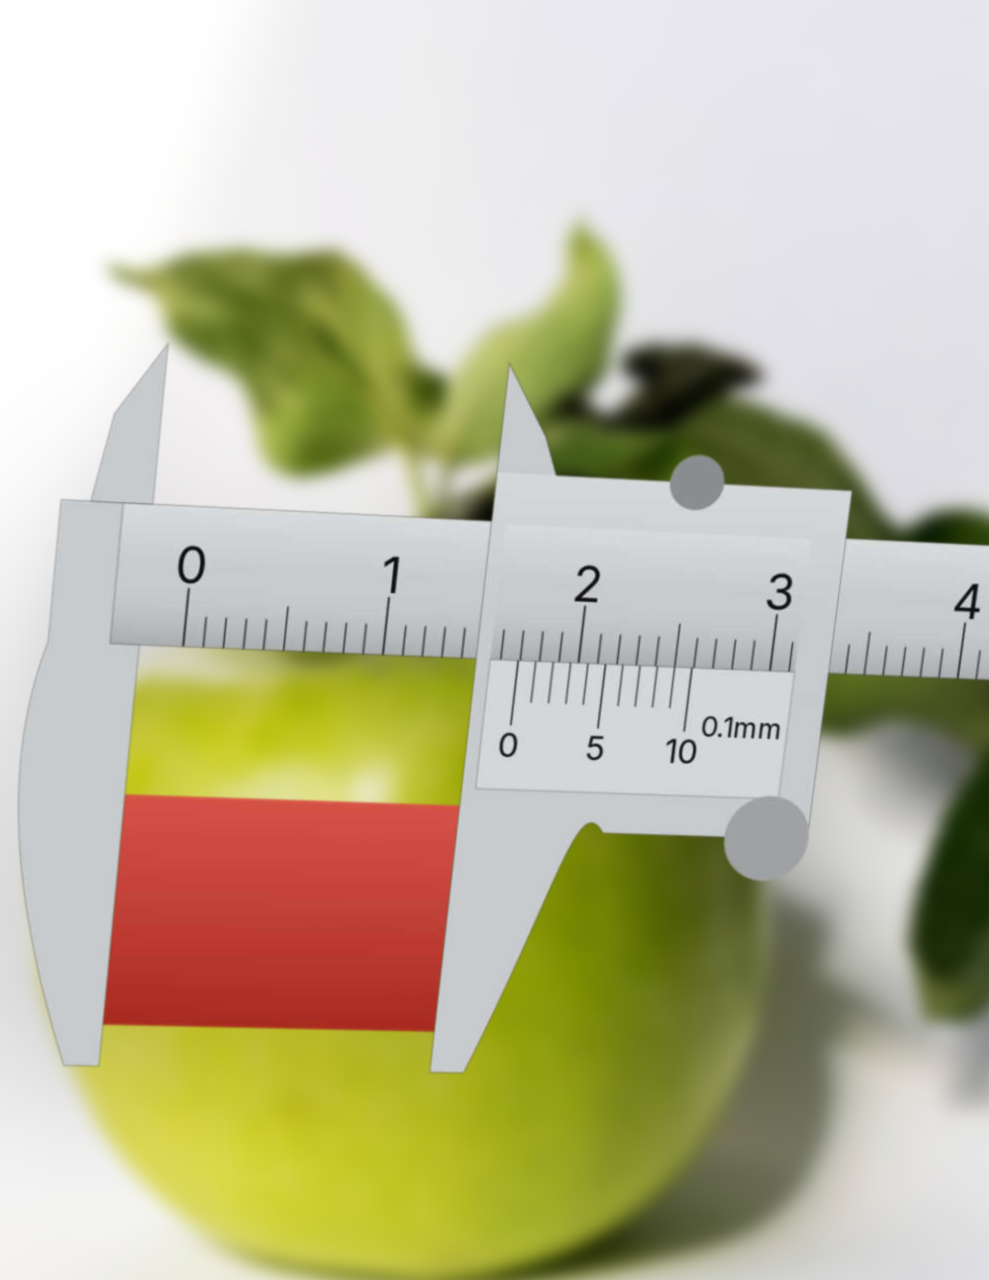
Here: 16.9 (mm)
